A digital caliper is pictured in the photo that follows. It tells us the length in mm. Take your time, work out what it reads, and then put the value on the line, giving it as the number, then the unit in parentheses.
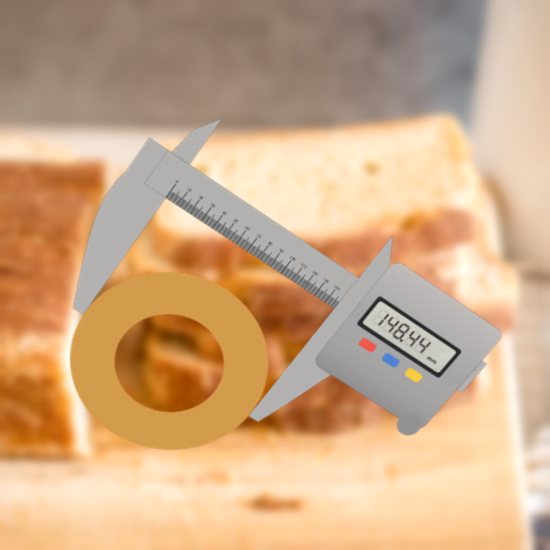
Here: 148.44 (mm)
